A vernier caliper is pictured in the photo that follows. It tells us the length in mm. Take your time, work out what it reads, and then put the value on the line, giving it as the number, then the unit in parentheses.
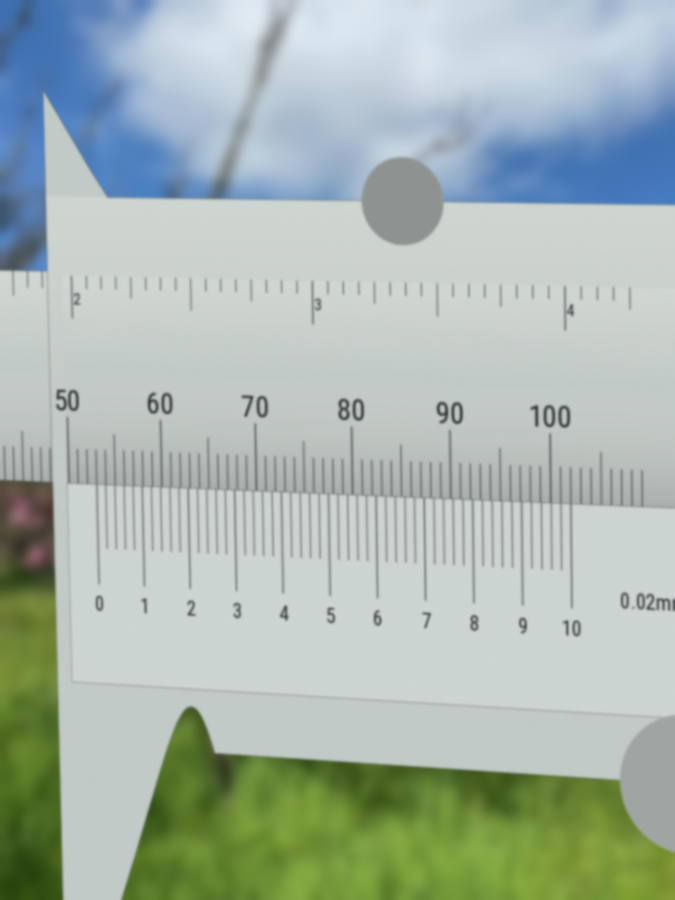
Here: 53.0 (mm)
